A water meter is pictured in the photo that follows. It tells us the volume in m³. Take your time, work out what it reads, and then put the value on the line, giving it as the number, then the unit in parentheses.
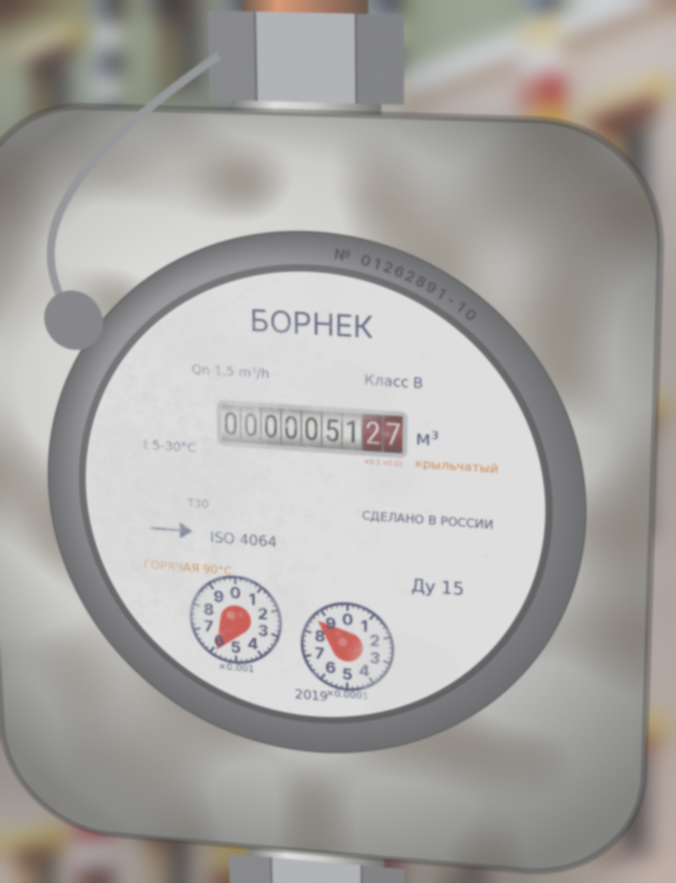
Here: 51.2758 (m³)
